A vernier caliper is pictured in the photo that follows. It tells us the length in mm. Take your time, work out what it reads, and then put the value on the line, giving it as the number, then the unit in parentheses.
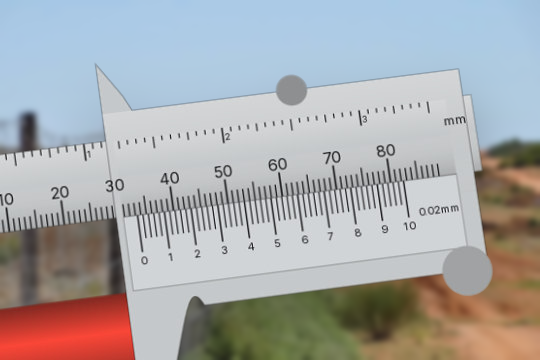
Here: 33.4 (mm)
